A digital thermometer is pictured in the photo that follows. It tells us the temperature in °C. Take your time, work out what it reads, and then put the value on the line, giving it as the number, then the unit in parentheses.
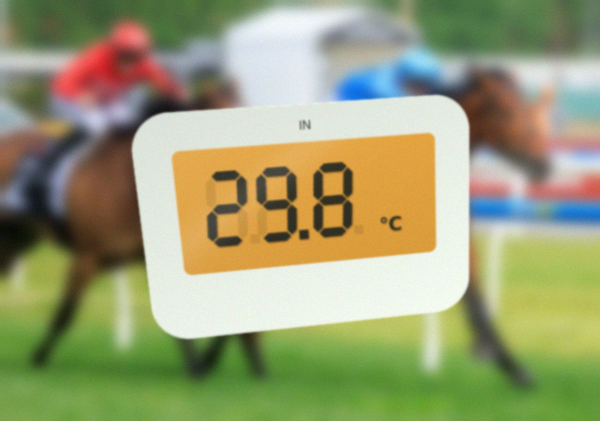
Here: 29.8 (°C)
